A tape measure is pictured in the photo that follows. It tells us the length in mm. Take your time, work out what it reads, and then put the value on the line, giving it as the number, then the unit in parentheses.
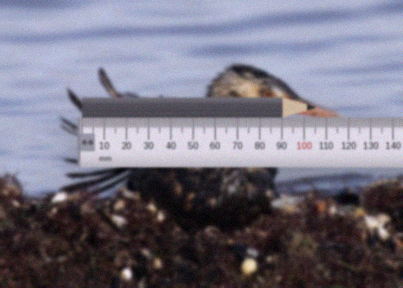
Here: 105 (mm)
